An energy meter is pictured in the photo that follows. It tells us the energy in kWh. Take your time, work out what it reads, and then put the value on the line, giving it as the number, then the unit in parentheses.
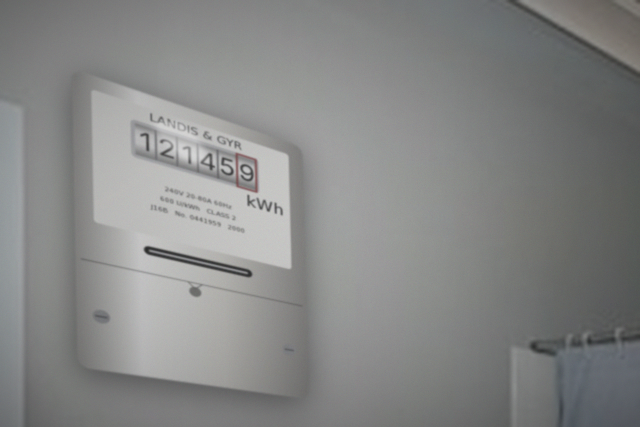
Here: 12145.9 (kWh)
